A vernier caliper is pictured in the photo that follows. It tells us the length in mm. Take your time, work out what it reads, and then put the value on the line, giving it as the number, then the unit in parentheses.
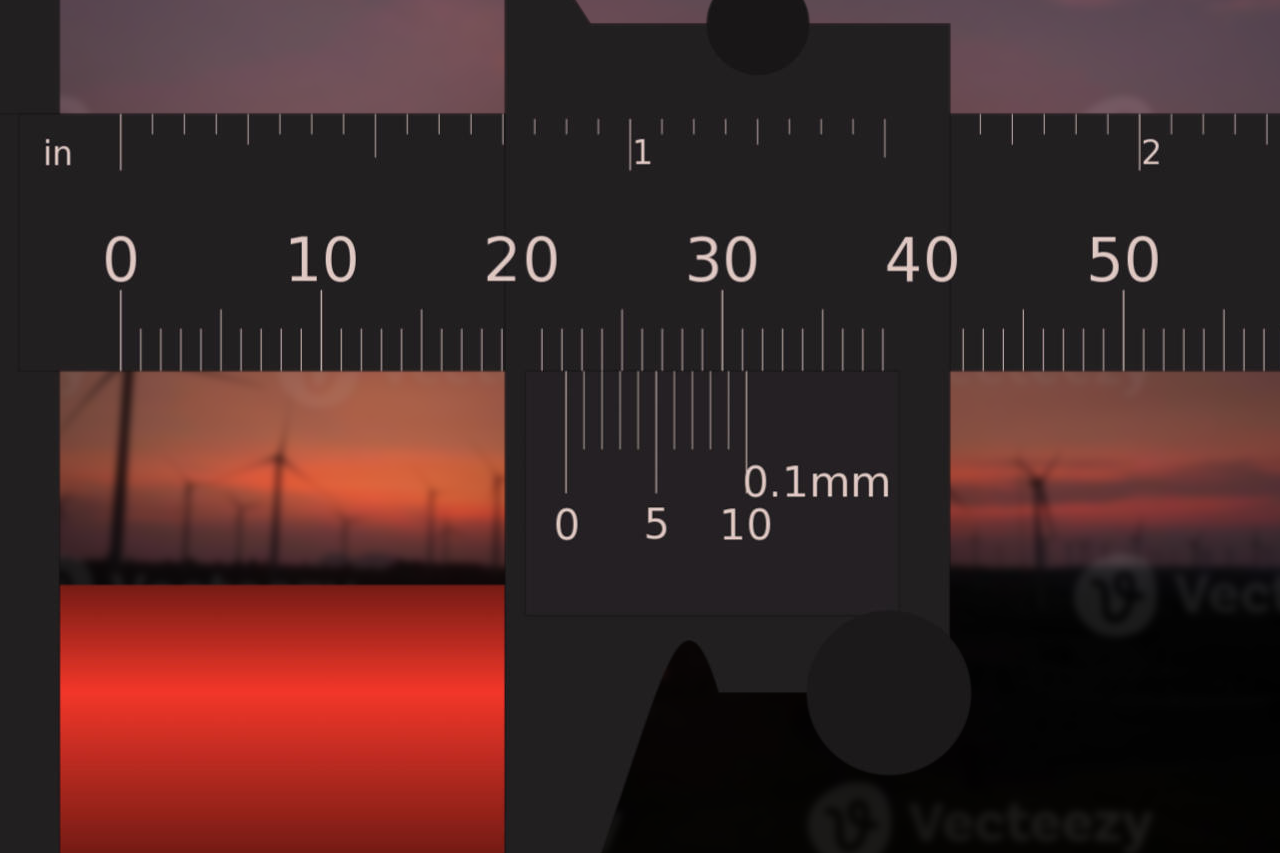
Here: 22.2 (mm)
